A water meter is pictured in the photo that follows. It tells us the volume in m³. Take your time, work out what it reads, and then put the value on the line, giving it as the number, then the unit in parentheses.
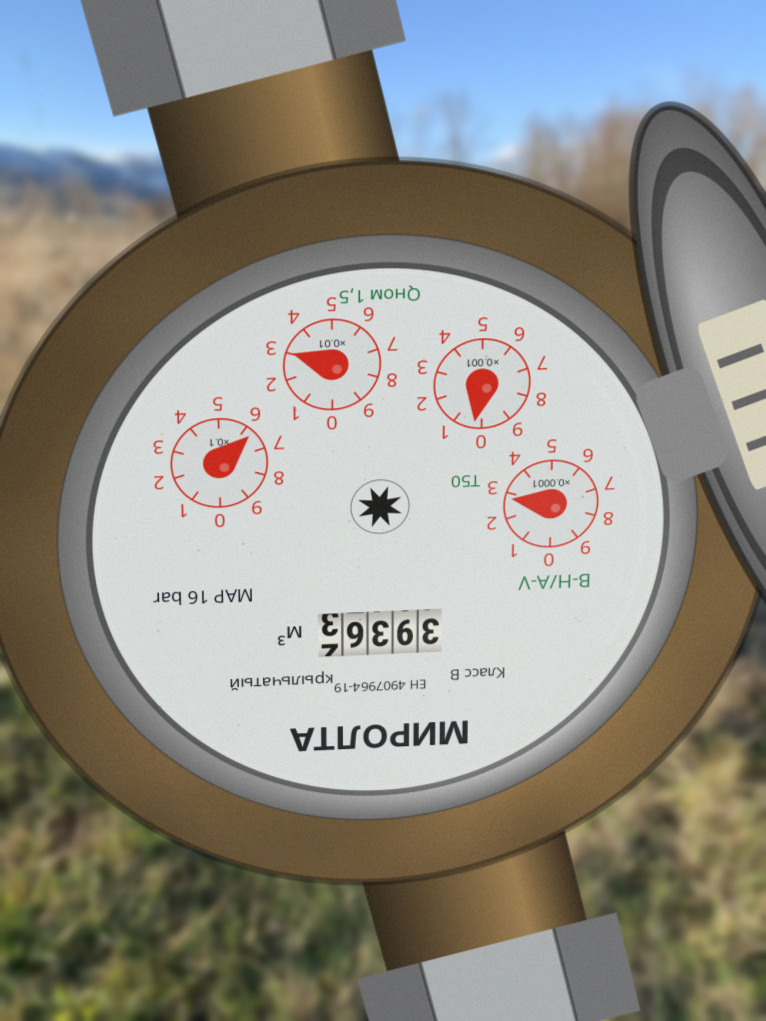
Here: 39362.6302 (m³)
